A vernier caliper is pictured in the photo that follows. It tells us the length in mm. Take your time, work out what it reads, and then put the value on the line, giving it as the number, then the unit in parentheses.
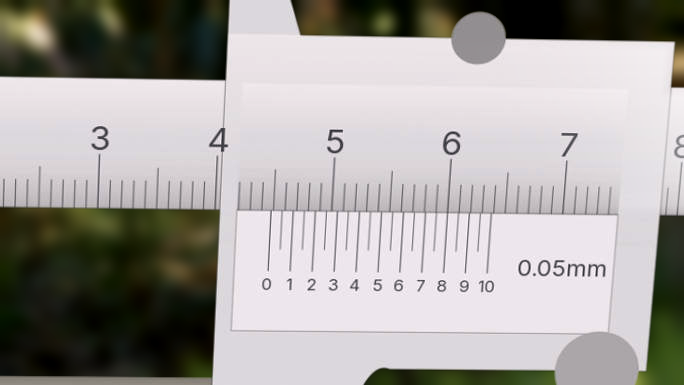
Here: 44.8 (mm)
